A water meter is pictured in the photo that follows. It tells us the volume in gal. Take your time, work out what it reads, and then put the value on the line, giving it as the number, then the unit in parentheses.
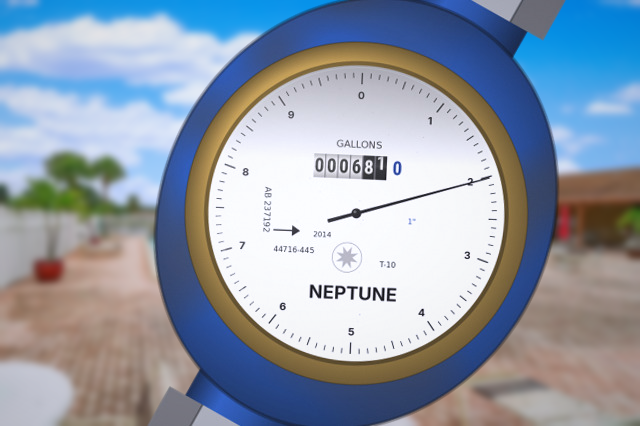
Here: 6812.0 (gal)
